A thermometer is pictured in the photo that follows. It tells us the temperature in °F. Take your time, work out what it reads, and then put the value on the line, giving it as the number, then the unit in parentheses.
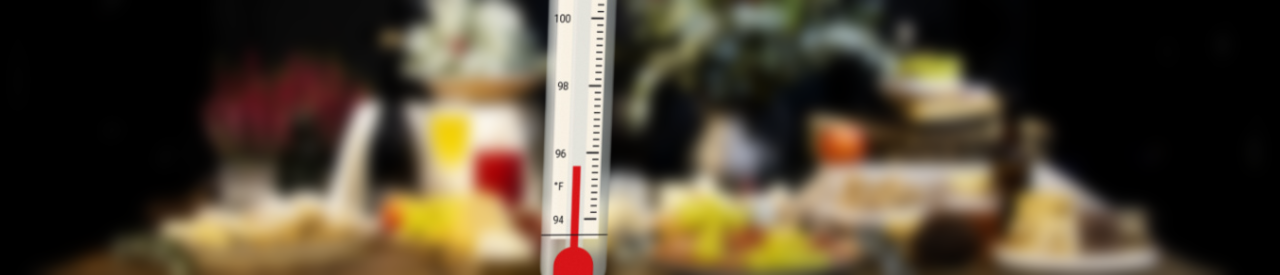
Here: 95.6 (°F)
